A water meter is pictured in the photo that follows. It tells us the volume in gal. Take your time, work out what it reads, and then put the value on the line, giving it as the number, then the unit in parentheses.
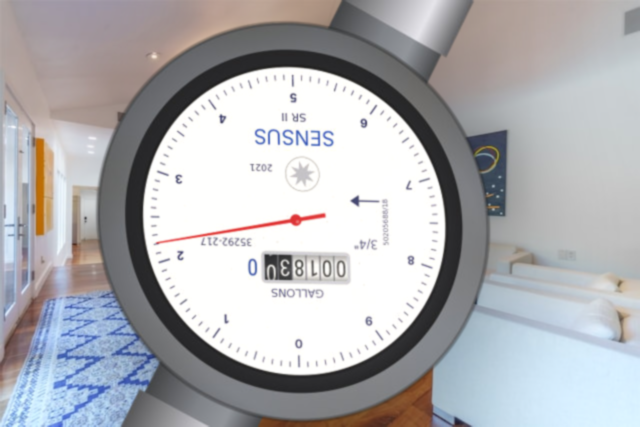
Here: 18302.2 (gal)
